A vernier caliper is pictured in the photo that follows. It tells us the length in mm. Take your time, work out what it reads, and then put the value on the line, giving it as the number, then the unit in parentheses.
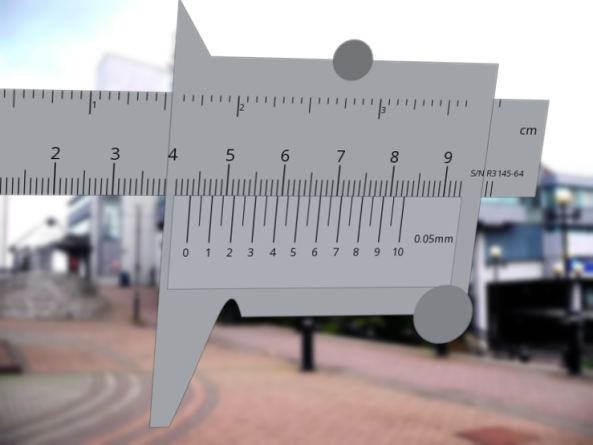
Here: 43.6 (mm)
